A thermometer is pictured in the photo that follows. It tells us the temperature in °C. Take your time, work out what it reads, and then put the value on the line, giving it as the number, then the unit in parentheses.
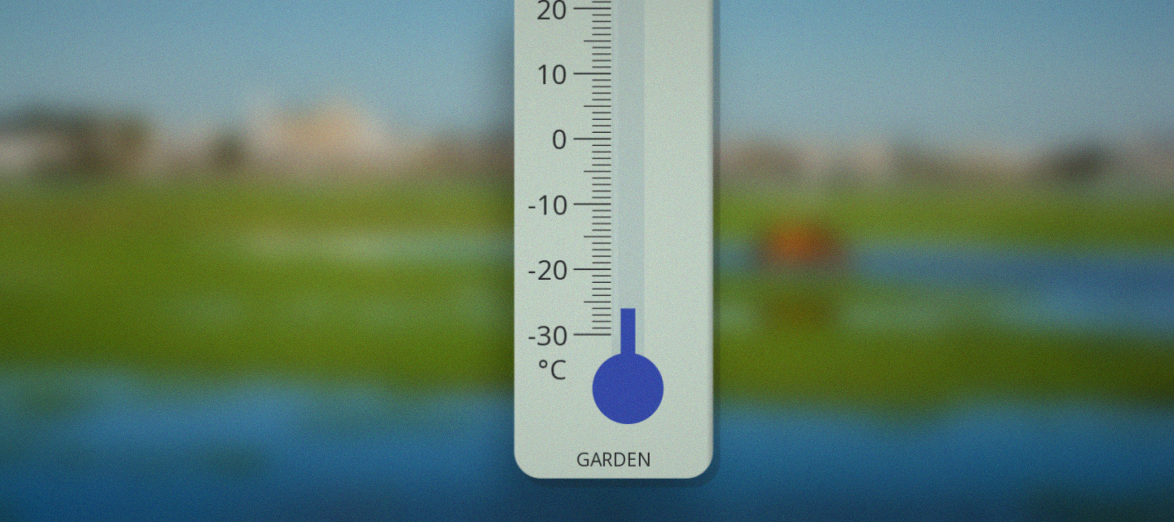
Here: -26 (°C)
